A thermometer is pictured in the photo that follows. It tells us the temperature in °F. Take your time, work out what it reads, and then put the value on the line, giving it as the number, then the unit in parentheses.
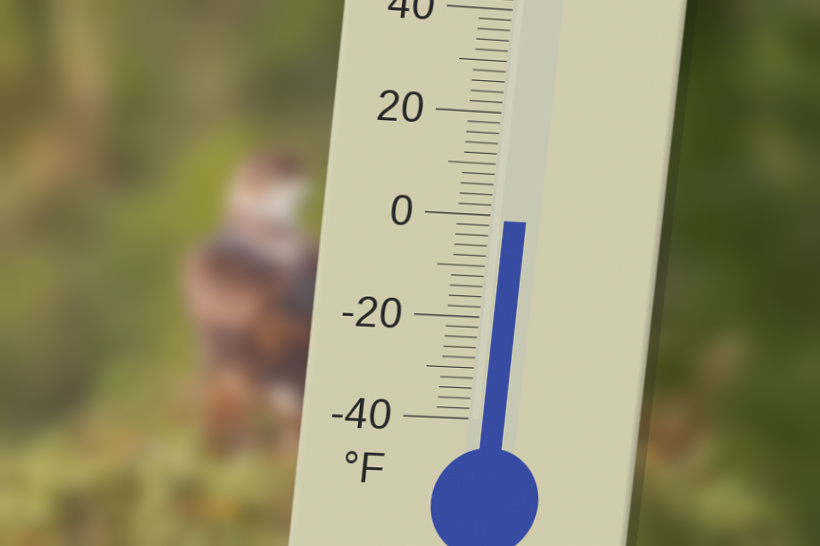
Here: -1 (°F)
